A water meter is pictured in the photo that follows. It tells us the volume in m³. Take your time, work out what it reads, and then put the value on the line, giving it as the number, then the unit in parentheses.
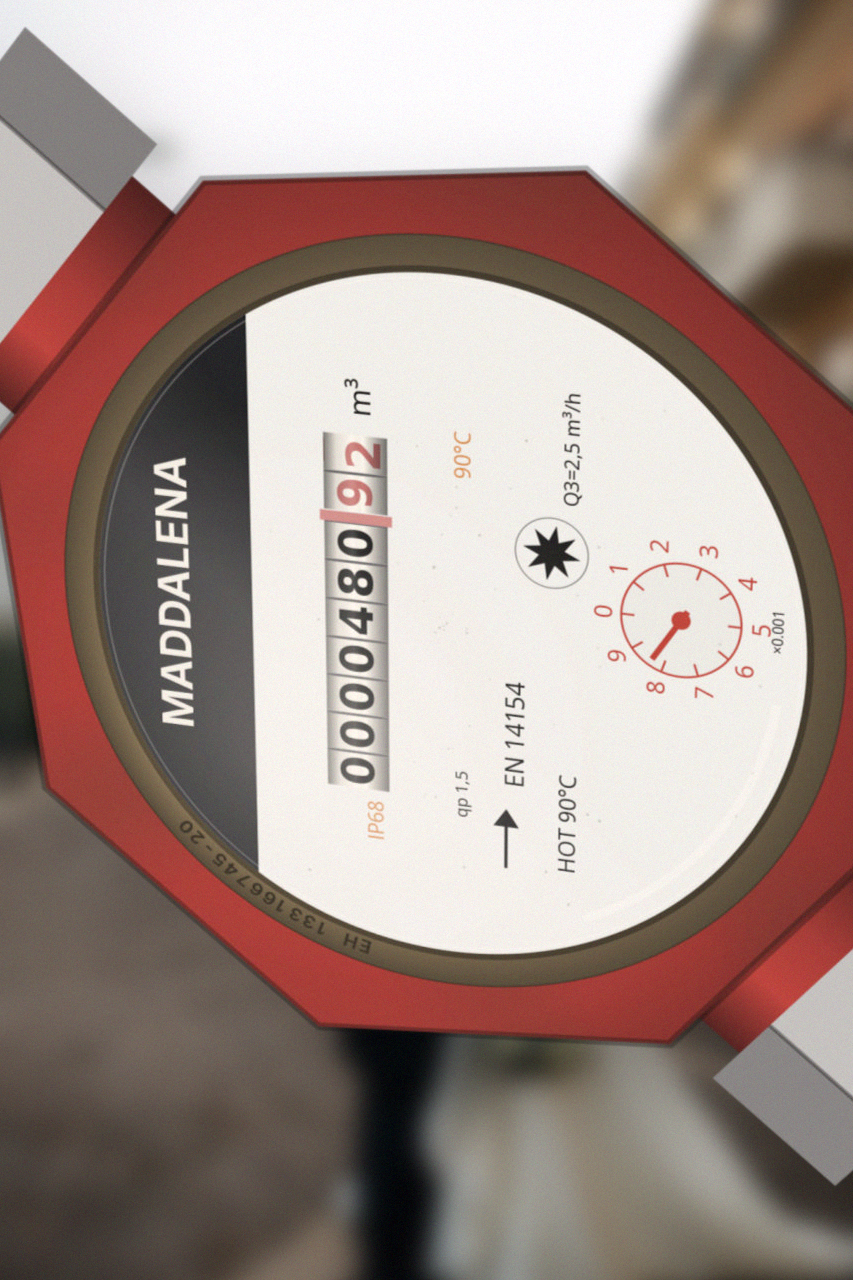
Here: 480.918 (m³)
